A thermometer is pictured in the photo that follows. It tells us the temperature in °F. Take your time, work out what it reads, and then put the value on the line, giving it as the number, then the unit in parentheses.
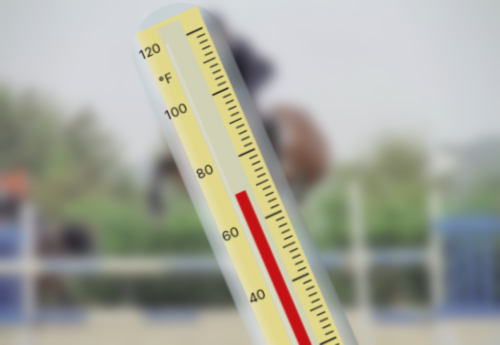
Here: 70 (°F)
